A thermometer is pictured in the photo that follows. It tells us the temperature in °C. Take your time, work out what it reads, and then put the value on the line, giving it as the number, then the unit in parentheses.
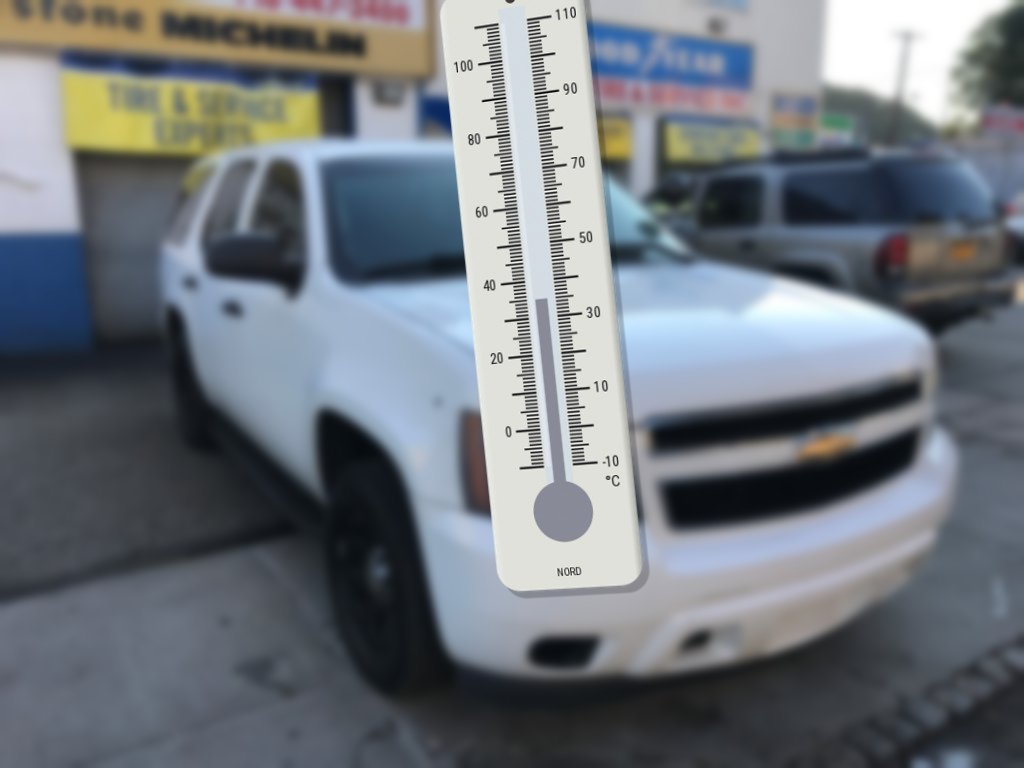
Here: 35 (°C)
